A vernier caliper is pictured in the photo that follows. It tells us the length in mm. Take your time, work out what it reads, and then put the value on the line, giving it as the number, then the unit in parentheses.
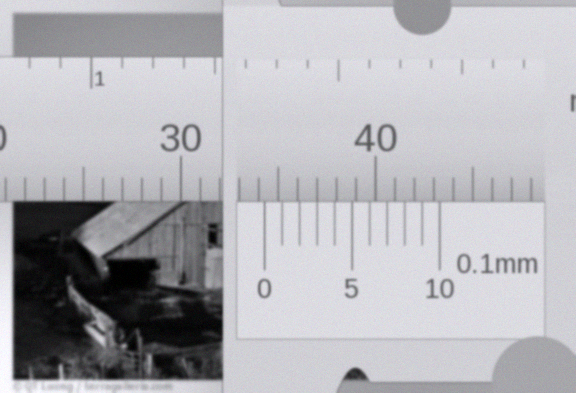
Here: 34.3 (mm)
